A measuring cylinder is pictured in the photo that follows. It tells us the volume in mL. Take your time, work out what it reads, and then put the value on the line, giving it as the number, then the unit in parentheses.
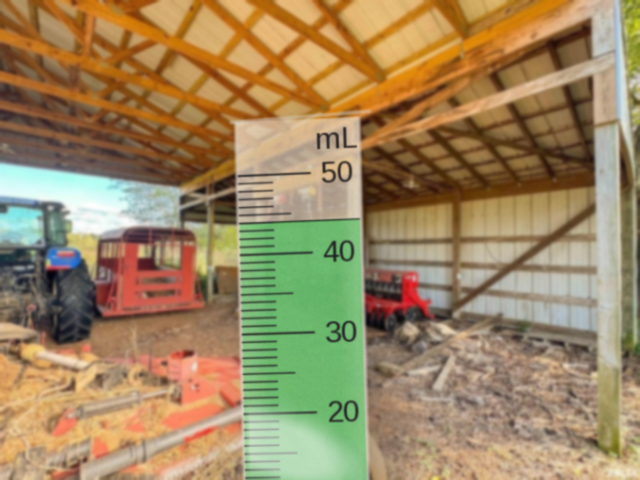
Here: 44 (mL)
